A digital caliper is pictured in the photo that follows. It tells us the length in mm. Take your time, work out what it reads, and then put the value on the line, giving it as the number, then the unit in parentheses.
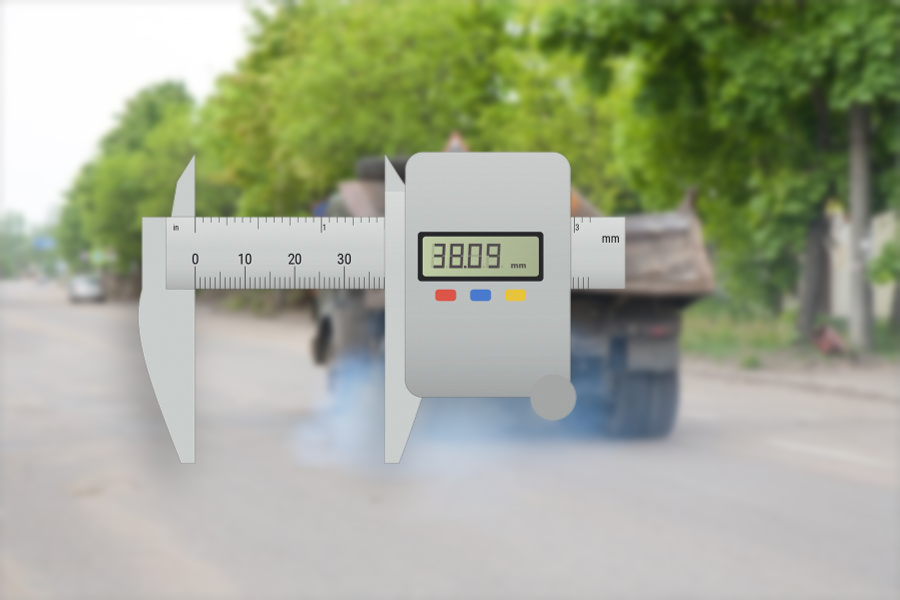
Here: 38.09 (mm)
